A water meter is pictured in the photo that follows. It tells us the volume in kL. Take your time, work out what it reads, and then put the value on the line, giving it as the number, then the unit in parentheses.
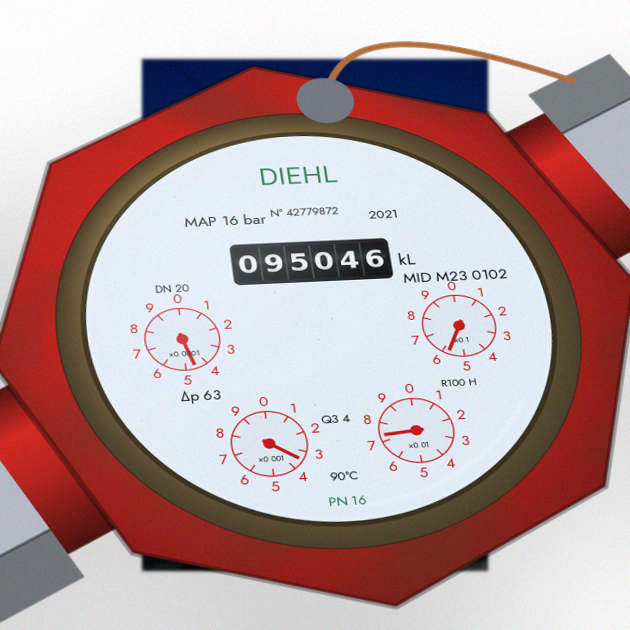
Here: 95046.5734 (kL)
